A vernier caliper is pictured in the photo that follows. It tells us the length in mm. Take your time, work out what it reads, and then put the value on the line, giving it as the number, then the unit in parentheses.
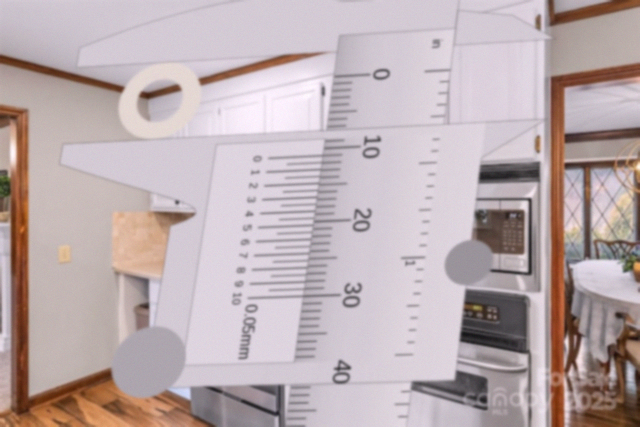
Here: 11.0 (mm)
